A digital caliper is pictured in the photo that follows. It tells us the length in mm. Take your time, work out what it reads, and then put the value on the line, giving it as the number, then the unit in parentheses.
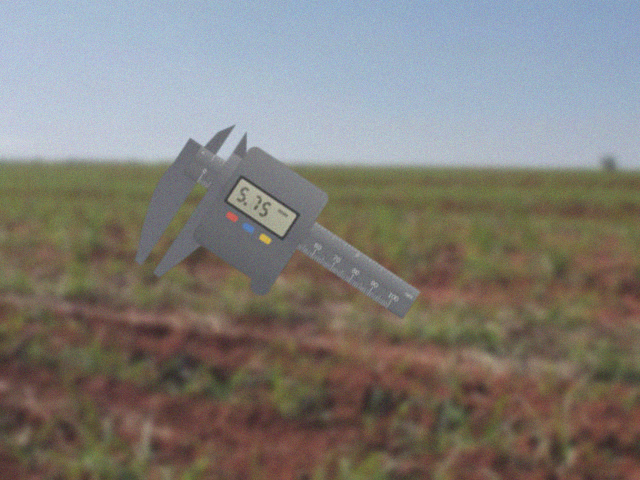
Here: 5.75 (mm)
